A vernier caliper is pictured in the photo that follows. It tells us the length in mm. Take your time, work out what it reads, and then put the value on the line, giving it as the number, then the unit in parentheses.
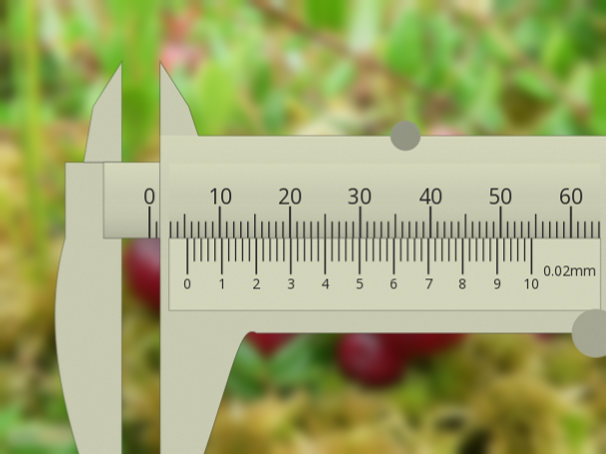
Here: 5.4 (mm)
